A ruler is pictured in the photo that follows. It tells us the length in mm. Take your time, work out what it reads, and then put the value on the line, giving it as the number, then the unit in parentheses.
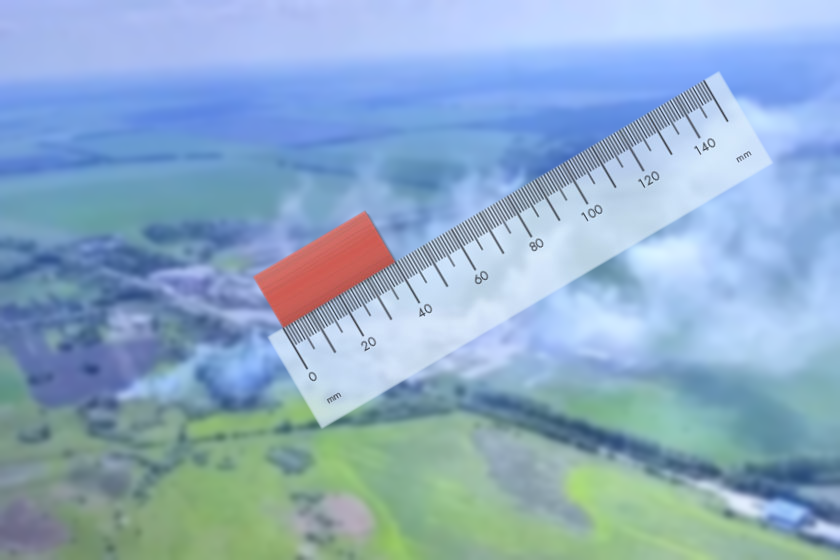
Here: 40 (mm)
